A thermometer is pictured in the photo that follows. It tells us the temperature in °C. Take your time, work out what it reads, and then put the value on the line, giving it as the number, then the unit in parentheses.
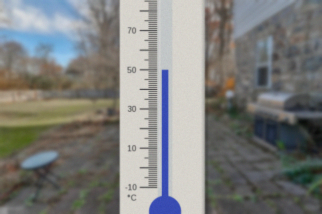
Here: 50 (°C)
